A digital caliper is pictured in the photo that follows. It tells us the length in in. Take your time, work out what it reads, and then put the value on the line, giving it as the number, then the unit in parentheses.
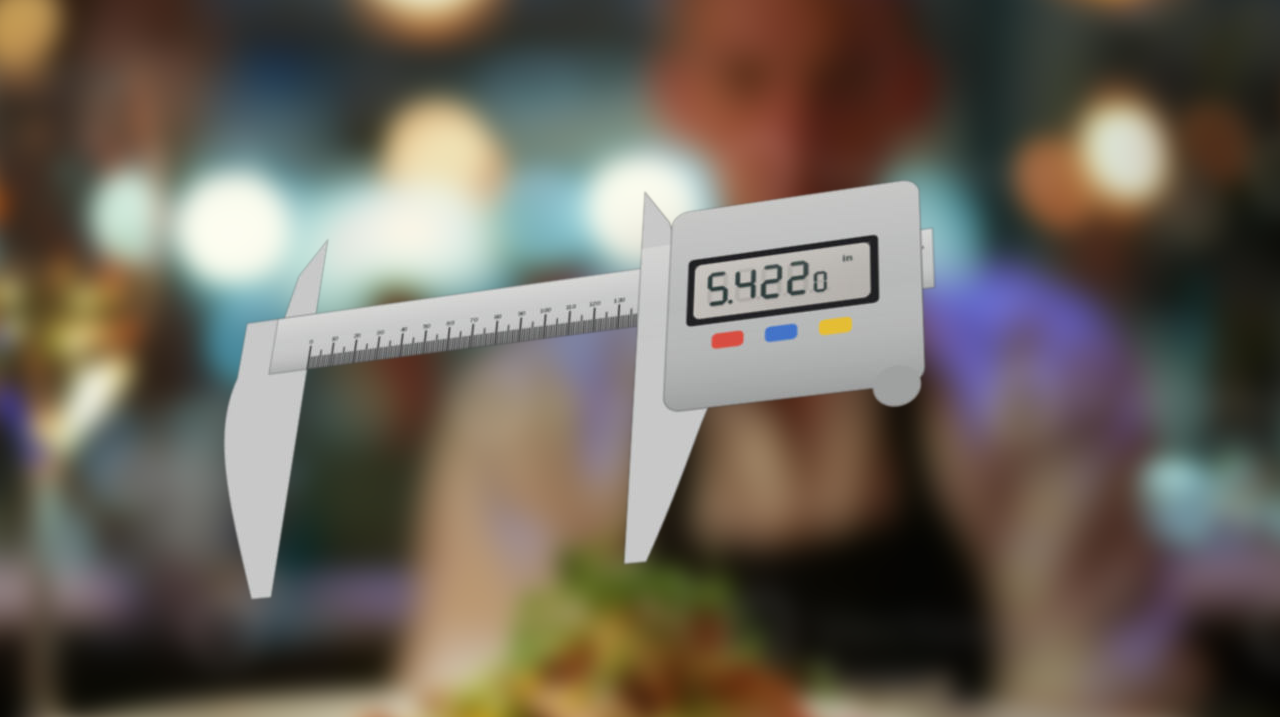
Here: 5.4220 (in)
